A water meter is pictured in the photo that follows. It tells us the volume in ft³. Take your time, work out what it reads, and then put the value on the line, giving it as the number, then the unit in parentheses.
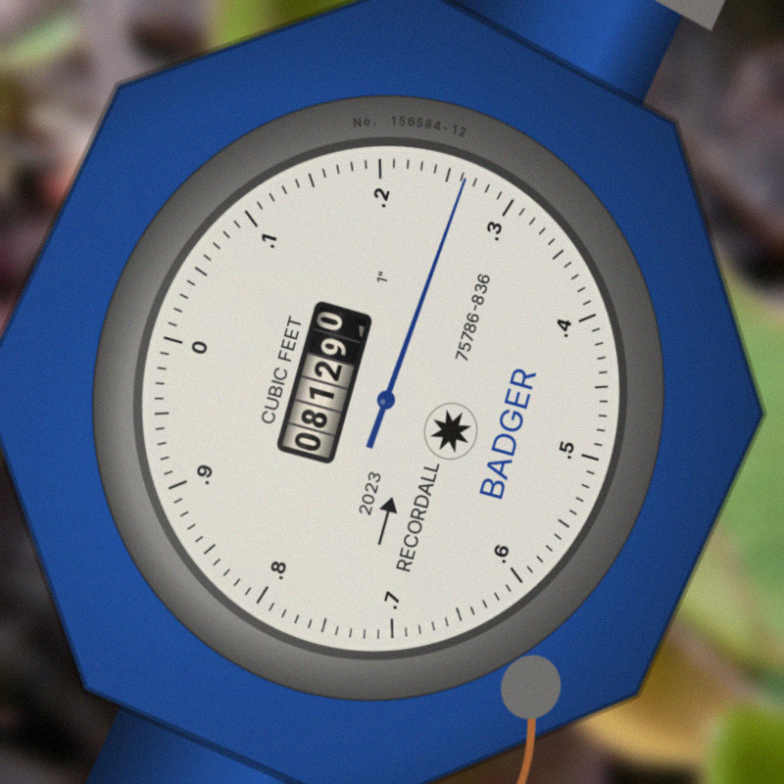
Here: 81290.26 (ft³)
